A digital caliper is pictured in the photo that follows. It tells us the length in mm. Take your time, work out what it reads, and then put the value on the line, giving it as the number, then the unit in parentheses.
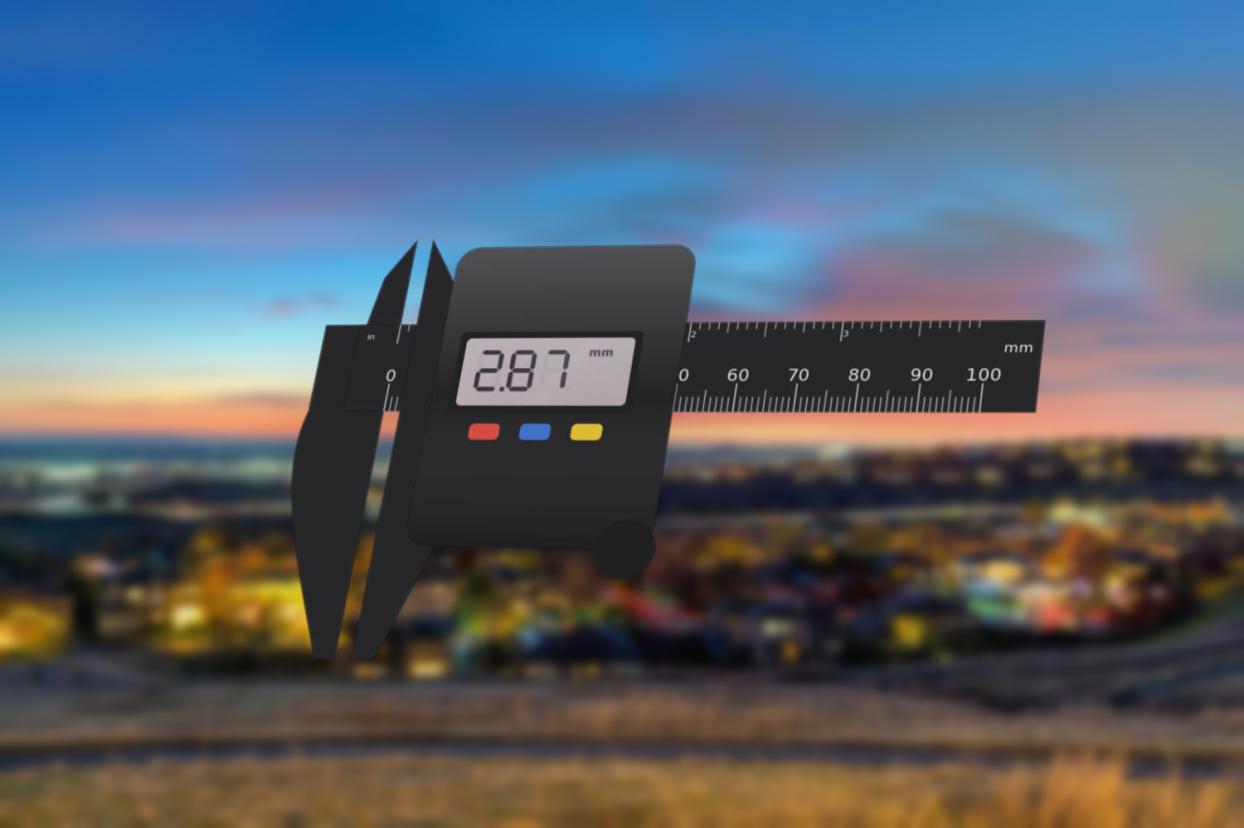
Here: 2.87 (mm)
